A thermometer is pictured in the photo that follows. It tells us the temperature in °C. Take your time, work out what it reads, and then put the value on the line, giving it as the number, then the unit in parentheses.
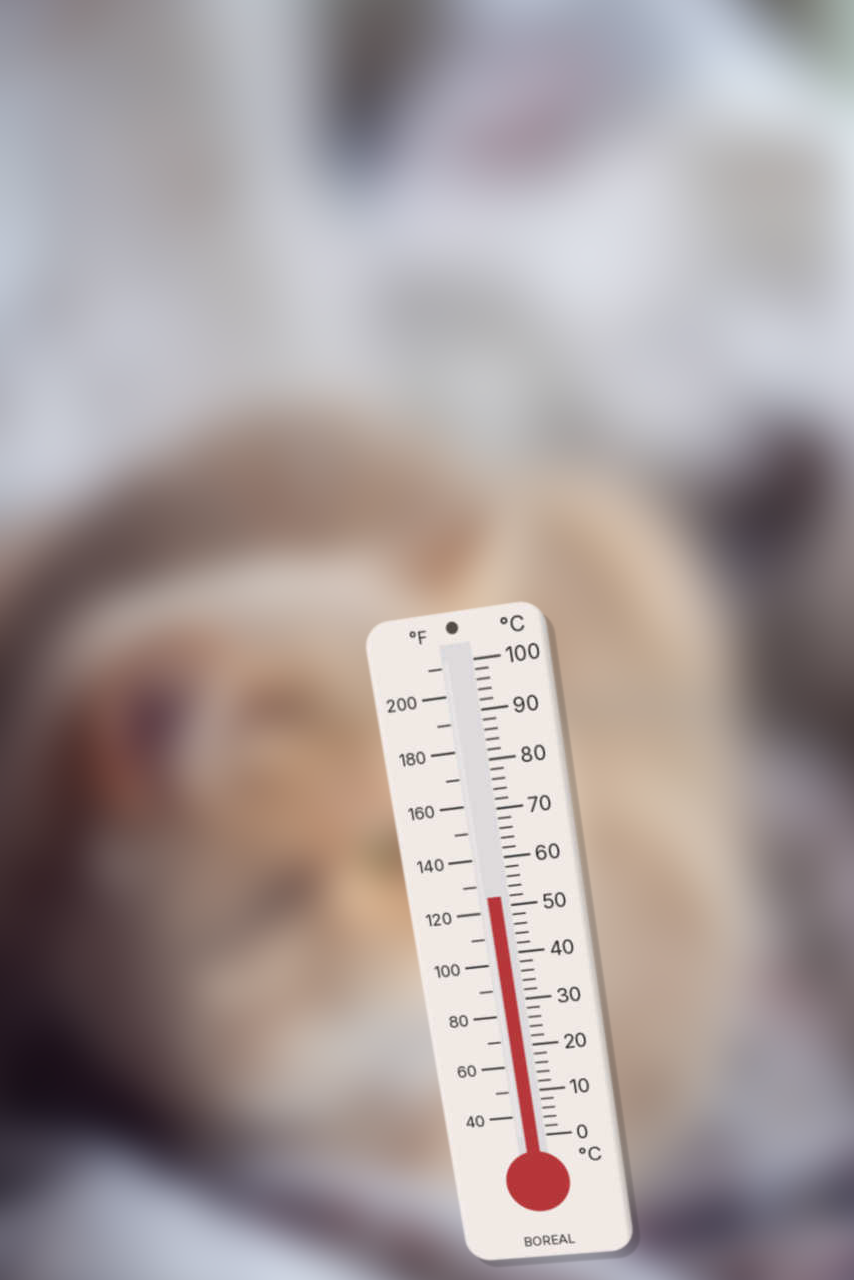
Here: 52 (°C)
